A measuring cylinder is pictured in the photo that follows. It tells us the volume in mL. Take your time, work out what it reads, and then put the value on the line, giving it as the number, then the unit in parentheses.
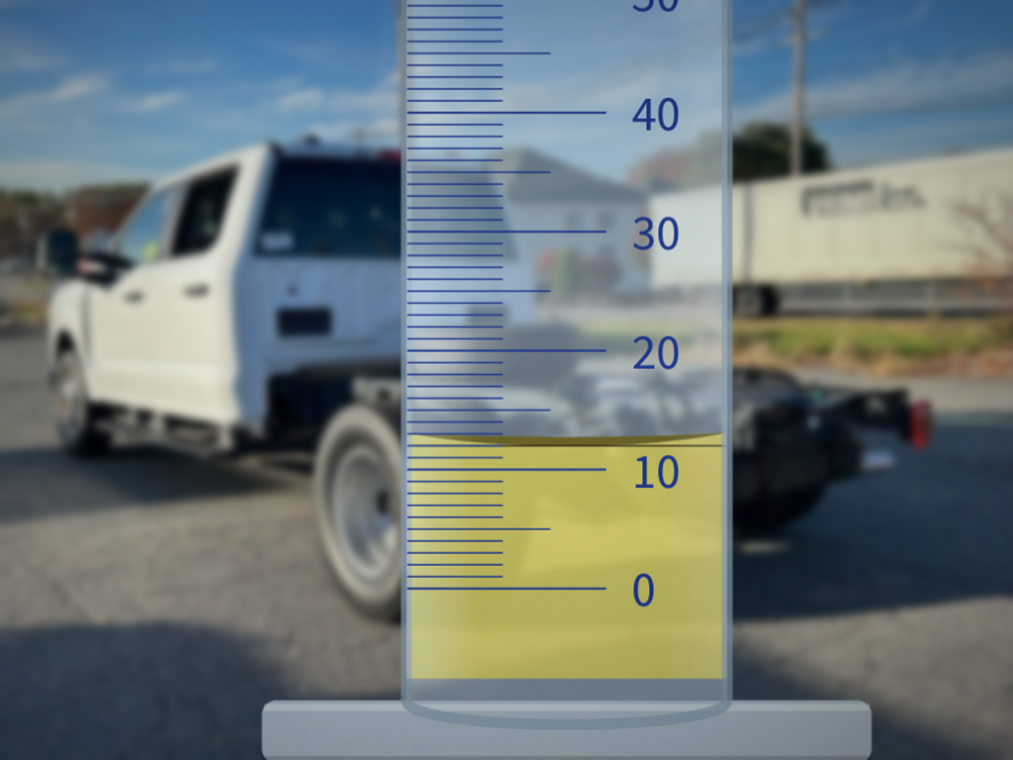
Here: 12 (mL)
